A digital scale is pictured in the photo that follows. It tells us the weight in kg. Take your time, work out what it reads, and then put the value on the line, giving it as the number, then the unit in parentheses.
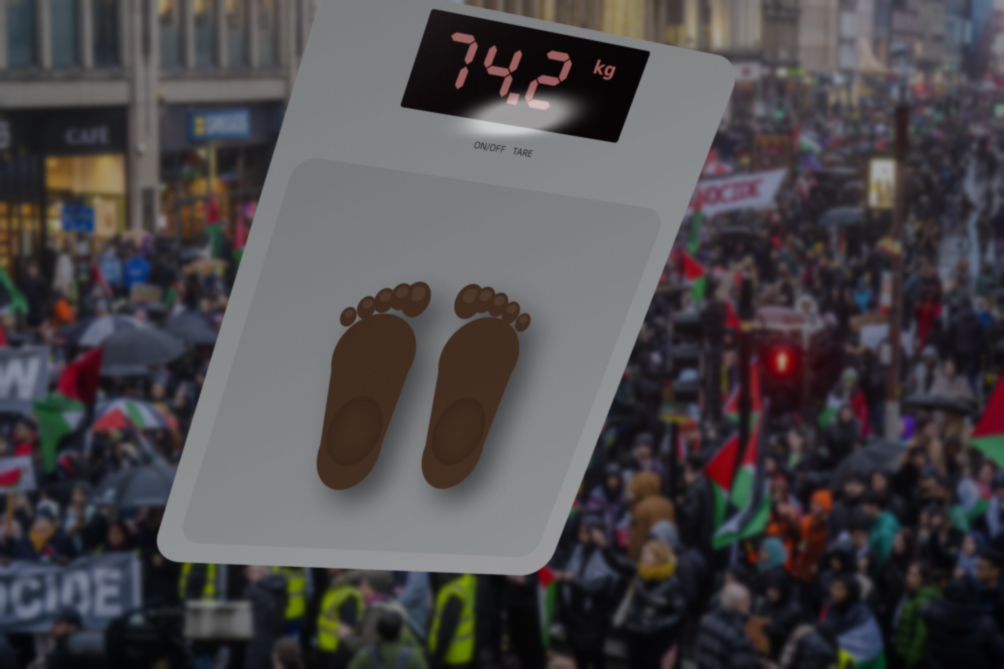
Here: 74.2 (kg)
